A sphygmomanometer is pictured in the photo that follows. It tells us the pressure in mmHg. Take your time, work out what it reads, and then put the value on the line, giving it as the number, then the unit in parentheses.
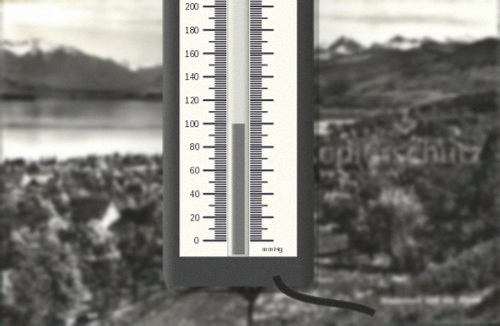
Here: 100 (mmHg)
